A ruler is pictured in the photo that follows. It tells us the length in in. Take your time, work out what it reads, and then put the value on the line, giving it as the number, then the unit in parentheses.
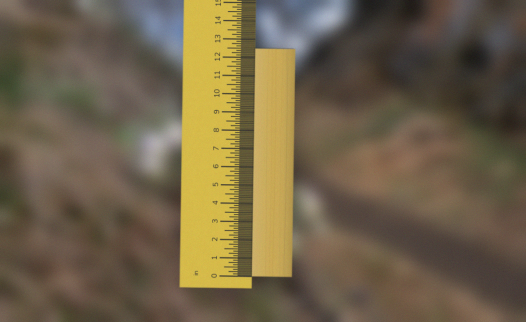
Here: 12.5 (in)
